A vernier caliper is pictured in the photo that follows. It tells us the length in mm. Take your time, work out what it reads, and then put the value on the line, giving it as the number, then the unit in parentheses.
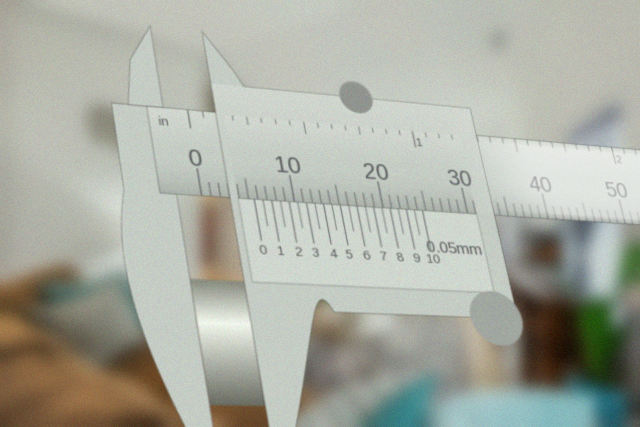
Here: 5.6 (mm)
